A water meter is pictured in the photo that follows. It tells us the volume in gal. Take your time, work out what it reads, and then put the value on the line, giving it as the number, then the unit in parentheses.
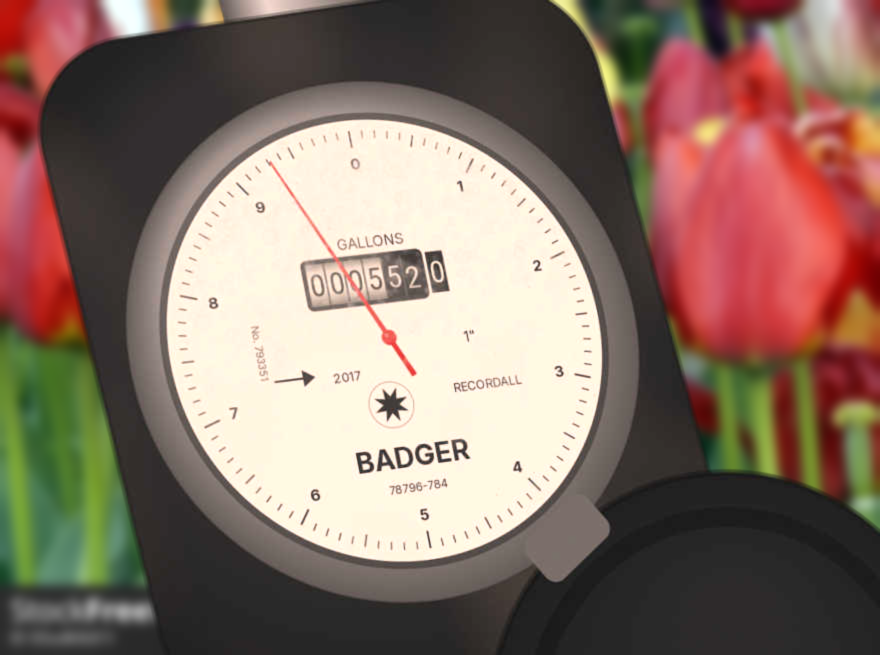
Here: 5519.3 (gal)
